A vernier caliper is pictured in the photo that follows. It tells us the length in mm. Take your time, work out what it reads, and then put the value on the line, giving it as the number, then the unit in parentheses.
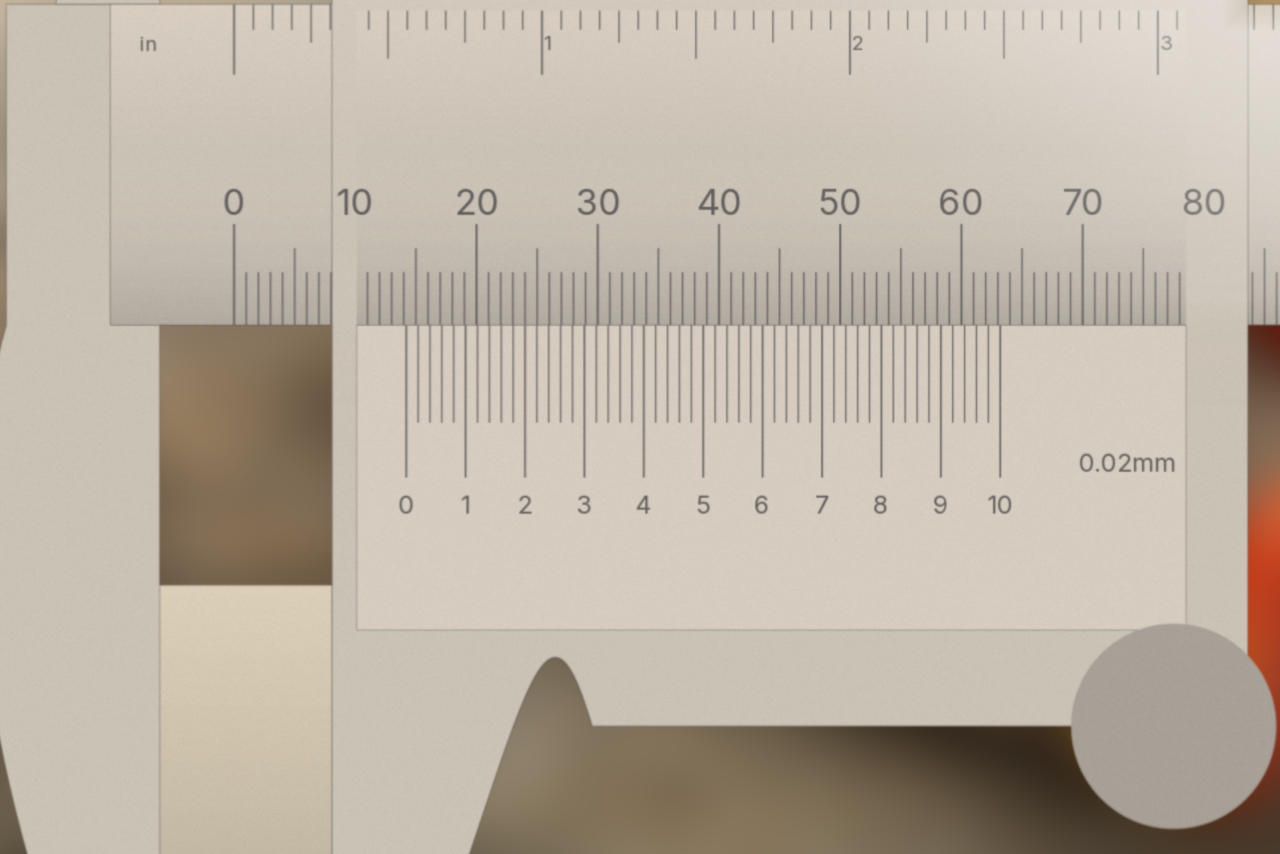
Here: 14.2 (mm)
